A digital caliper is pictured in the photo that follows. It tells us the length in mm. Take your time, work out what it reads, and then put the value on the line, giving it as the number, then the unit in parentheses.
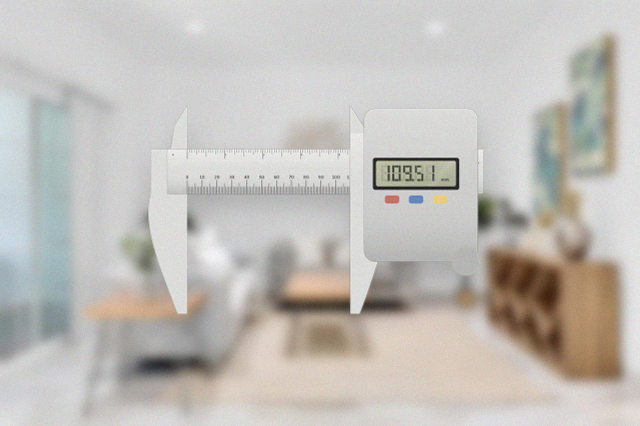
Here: 109.51 (mm)
